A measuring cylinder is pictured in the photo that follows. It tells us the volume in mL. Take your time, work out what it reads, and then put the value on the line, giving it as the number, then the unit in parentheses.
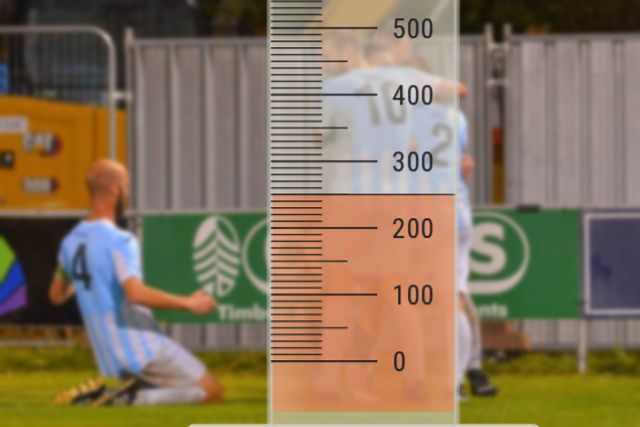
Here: 250 (mL)
